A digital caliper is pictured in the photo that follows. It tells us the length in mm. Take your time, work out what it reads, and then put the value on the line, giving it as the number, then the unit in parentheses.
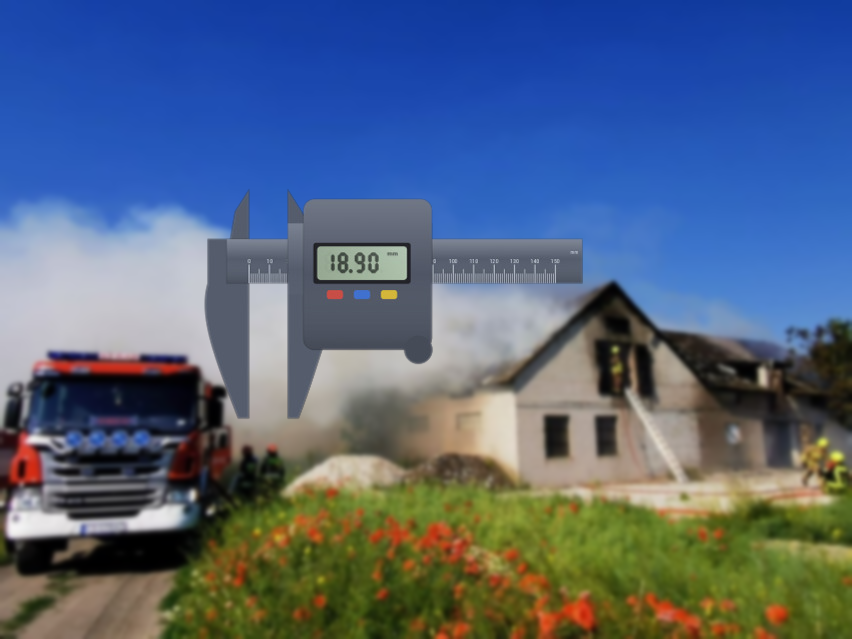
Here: 18.90 (mm)
